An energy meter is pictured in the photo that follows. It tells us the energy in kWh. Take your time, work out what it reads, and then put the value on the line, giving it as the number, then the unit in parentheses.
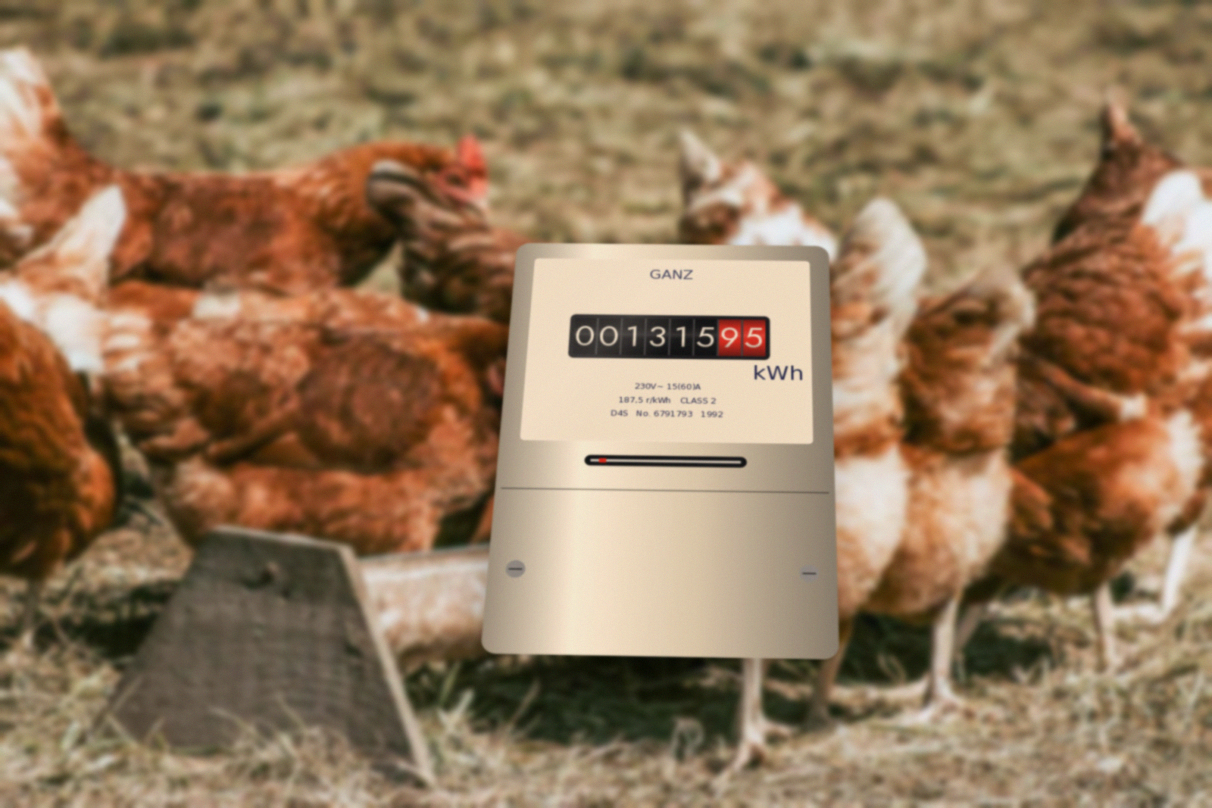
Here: 1315.95 (kWh)
